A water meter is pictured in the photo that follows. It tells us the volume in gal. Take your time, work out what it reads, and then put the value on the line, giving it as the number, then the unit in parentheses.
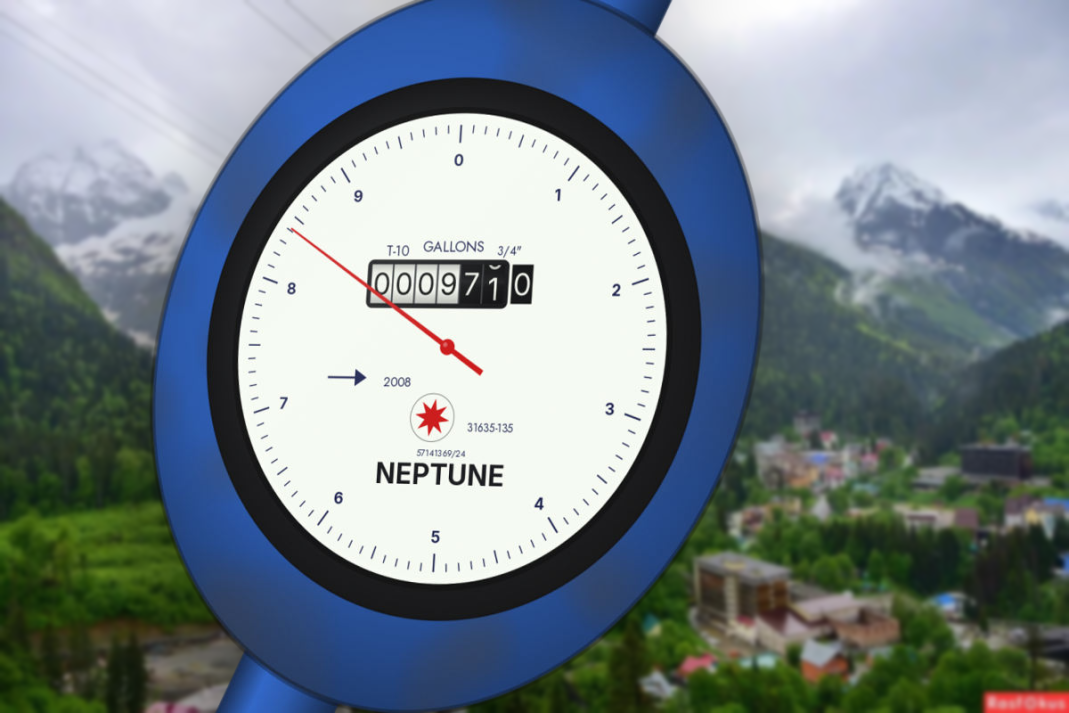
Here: 9708.4 (gal)
